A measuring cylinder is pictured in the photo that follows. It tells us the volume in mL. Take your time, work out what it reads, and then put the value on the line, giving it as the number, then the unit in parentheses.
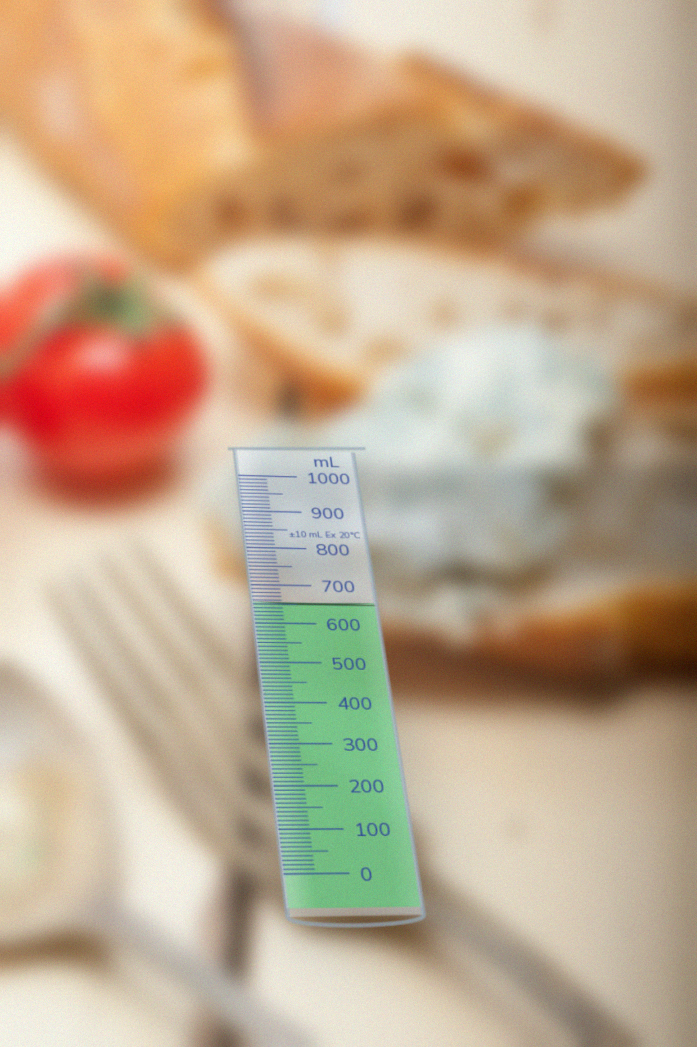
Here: 650 (mL)
